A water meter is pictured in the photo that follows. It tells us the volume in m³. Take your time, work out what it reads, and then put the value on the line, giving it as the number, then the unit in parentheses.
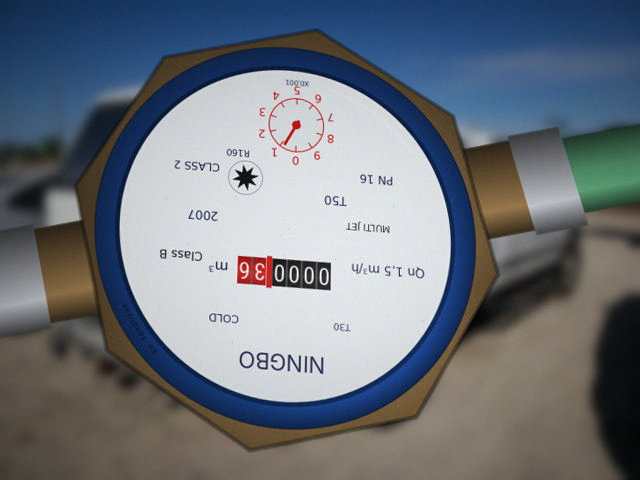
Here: 0.360 (m³)
